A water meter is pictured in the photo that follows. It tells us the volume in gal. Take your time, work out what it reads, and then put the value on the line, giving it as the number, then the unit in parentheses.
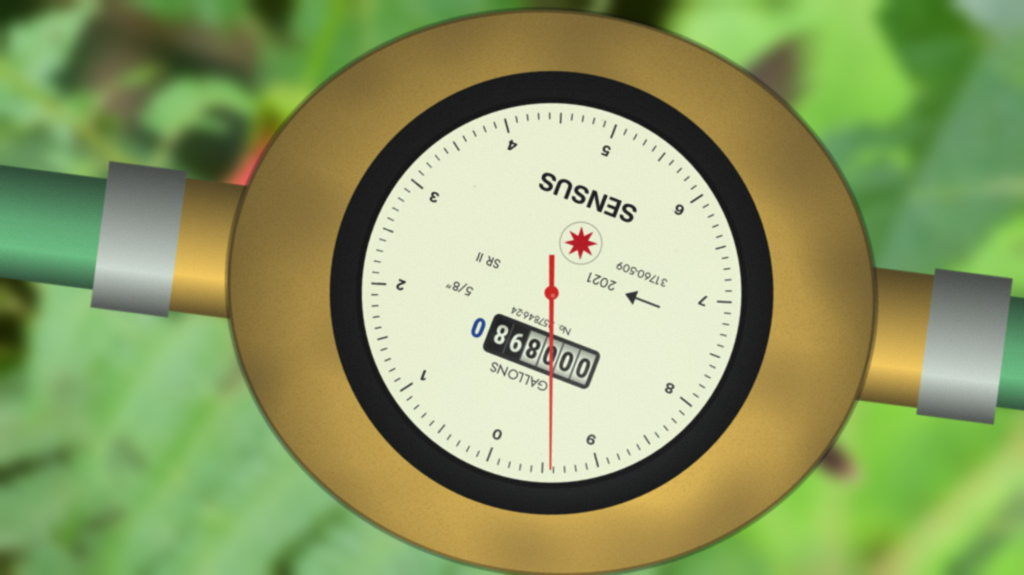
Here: 8979.4 (gal)
